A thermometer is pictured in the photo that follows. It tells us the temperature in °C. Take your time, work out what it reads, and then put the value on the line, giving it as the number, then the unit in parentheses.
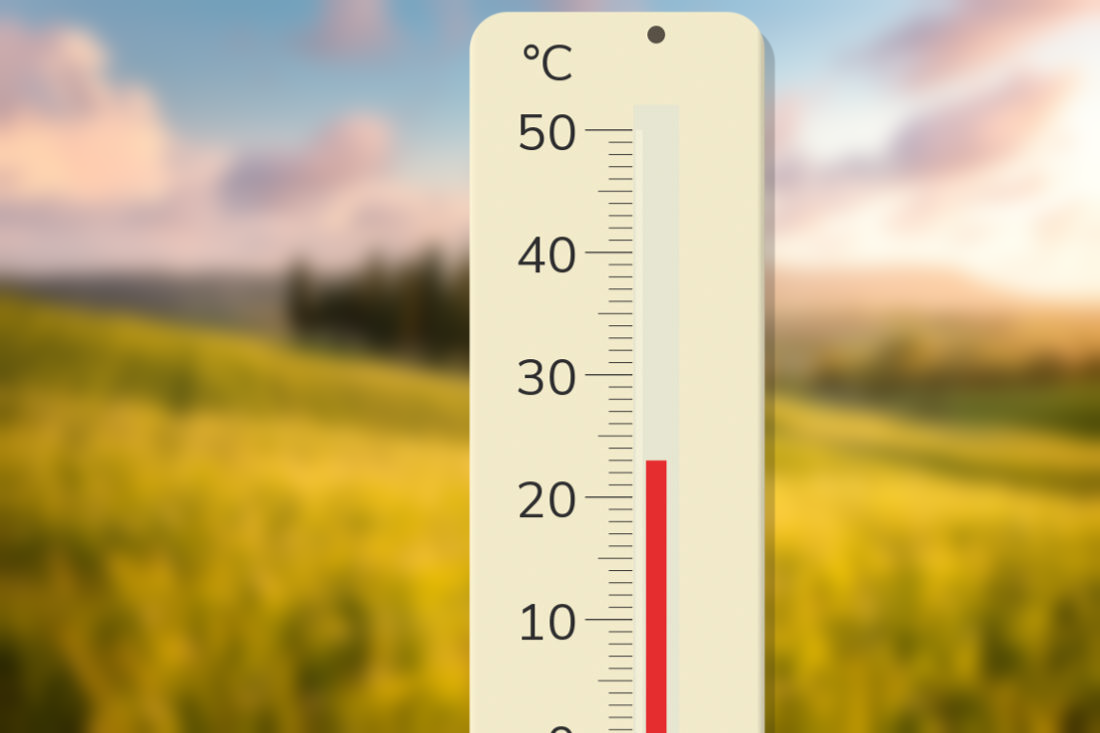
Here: 23 (°C)
